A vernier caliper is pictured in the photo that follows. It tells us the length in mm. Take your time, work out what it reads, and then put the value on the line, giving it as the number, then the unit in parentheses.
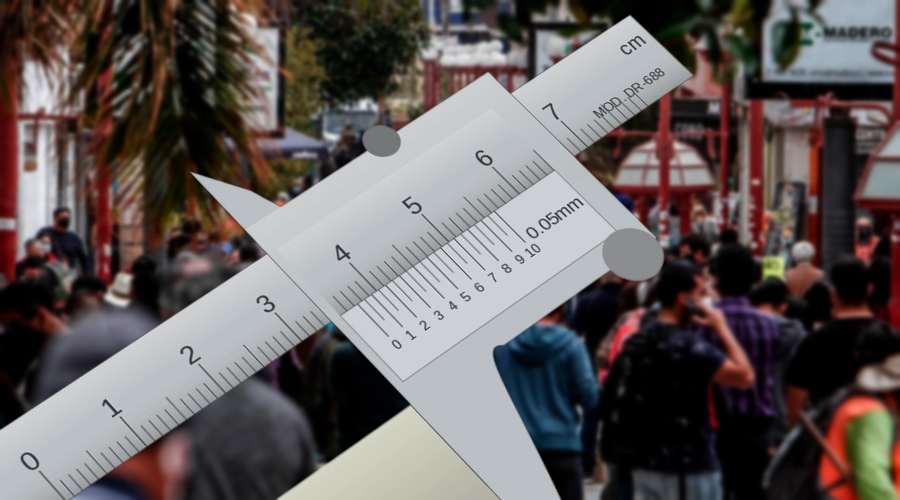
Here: 37.4 (mm)
